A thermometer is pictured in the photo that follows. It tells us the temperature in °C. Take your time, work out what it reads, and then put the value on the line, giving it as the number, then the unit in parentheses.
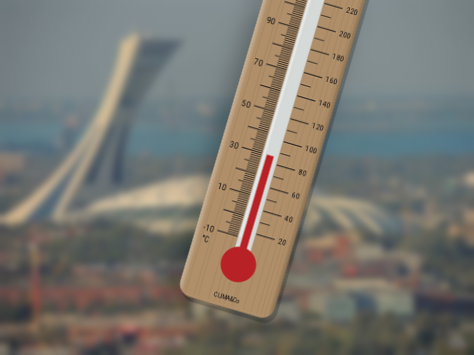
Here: 30 (°C)
